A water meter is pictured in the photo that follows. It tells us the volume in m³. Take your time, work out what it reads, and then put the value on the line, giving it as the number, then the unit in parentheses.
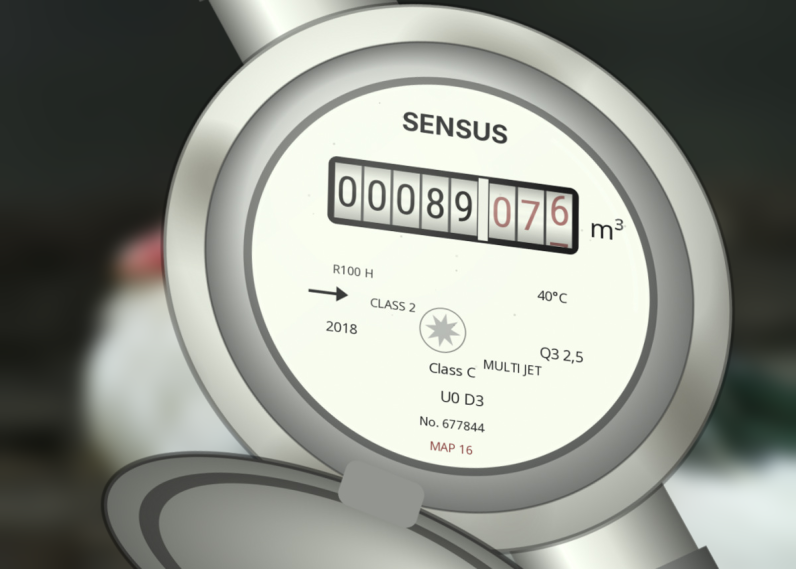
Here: 89.076 (m³)
